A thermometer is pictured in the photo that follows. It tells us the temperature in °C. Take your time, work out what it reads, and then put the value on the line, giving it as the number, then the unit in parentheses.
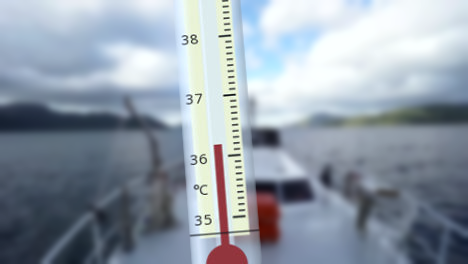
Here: 36.2 (°C)
